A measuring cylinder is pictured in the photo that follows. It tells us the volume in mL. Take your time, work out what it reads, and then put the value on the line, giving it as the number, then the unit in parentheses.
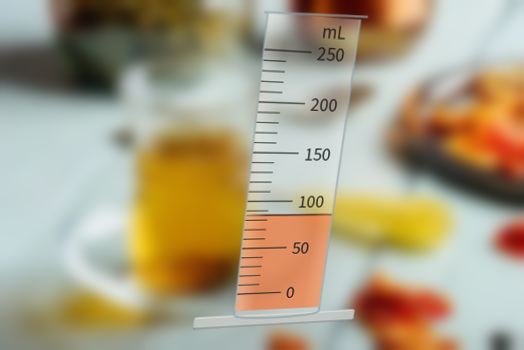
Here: 85 (mL)
